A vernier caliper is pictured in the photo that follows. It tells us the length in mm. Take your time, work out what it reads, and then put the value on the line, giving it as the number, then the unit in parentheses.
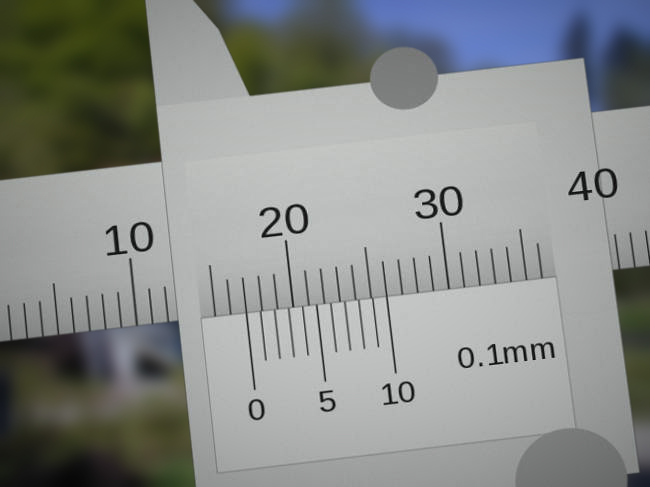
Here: 17.0 (mm)
